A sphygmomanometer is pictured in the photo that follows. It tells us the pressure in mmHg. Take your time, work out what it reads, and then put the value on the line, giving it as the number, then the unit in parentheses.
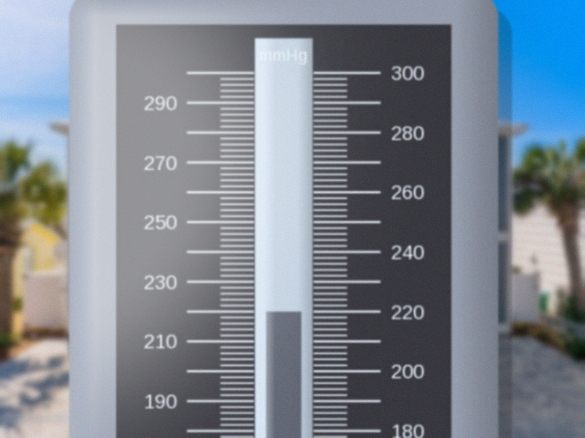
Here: 220 (mmHg)
